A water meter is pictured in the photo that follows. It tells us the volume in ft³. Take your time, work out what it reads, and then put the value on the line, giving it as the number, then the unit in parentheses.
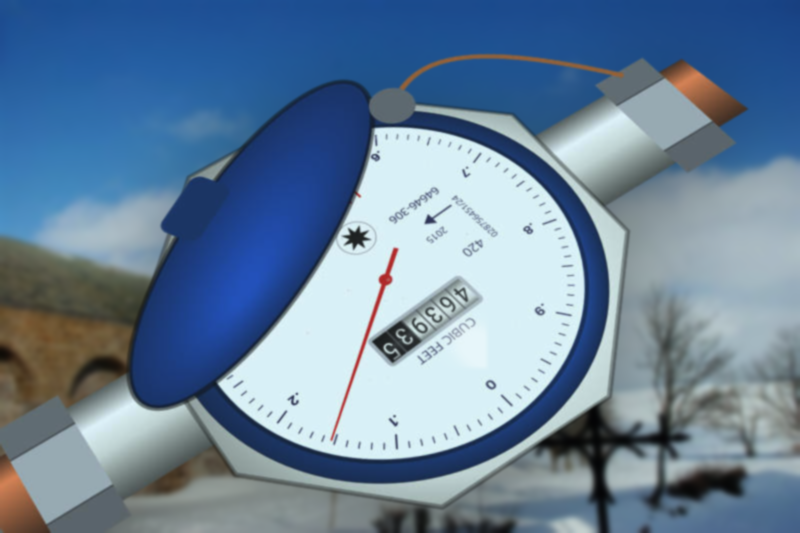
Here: 463935.15 (ft³)
